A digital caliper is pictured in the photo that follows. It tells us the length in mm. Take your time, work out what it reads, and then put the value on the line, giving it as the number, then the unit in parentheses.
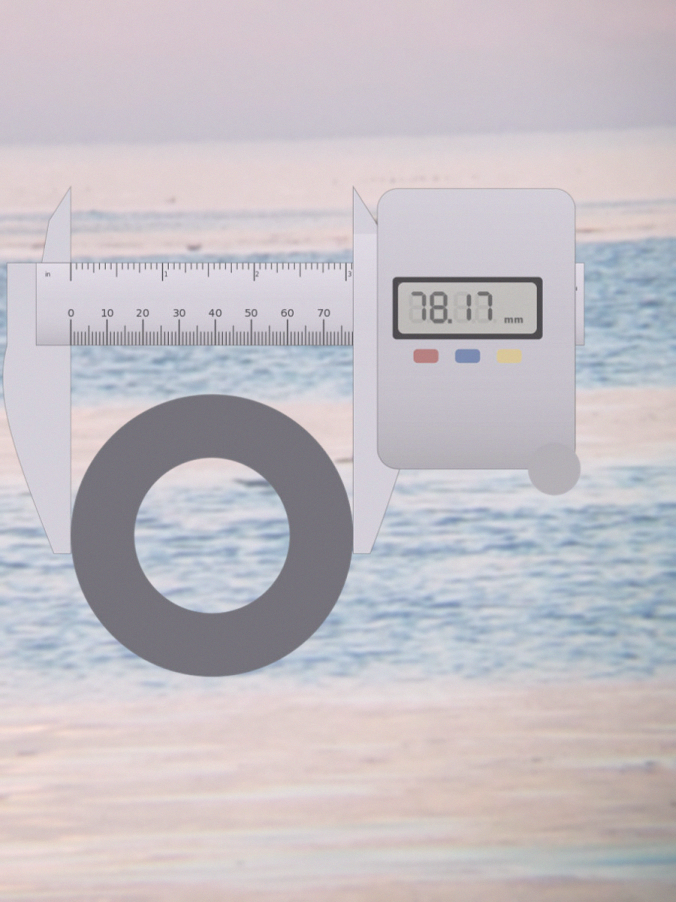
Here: 78.17 (mm)
